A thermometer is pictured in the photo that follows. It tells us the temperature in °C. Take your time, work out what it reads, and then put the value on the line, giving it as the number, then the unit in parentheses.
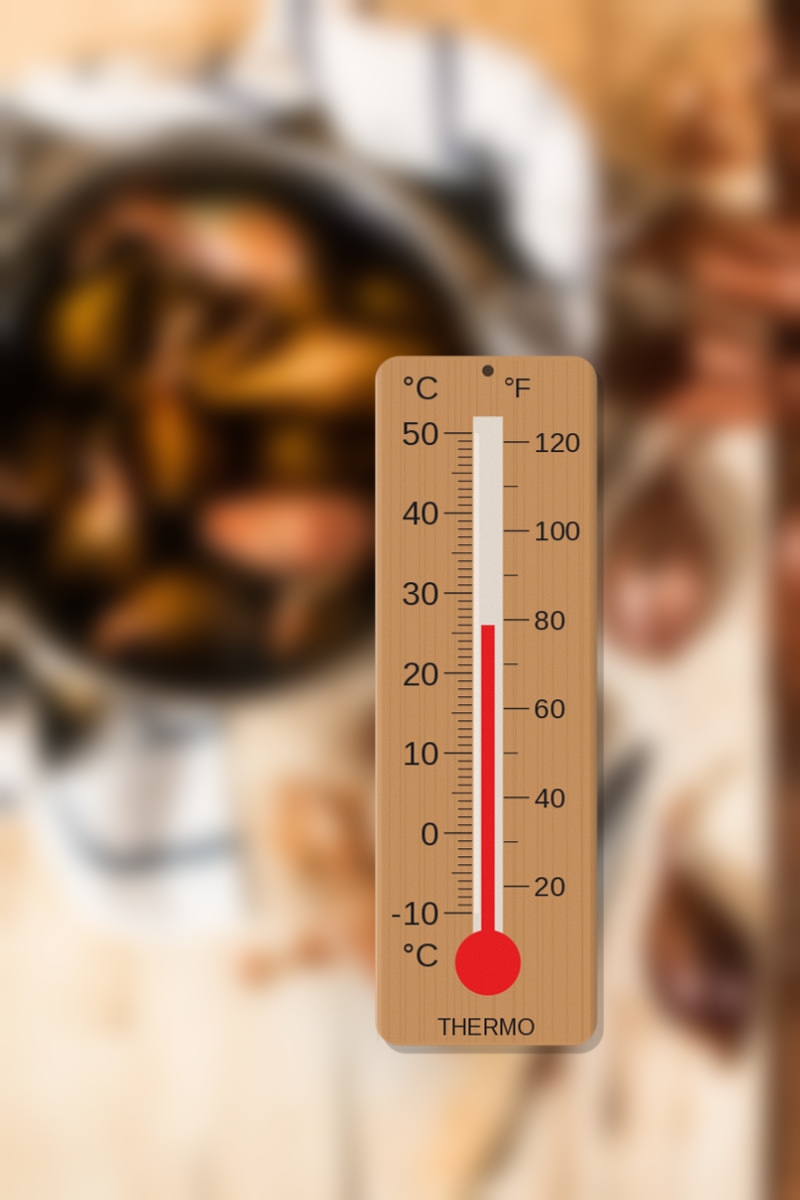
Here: 26 (°C)
